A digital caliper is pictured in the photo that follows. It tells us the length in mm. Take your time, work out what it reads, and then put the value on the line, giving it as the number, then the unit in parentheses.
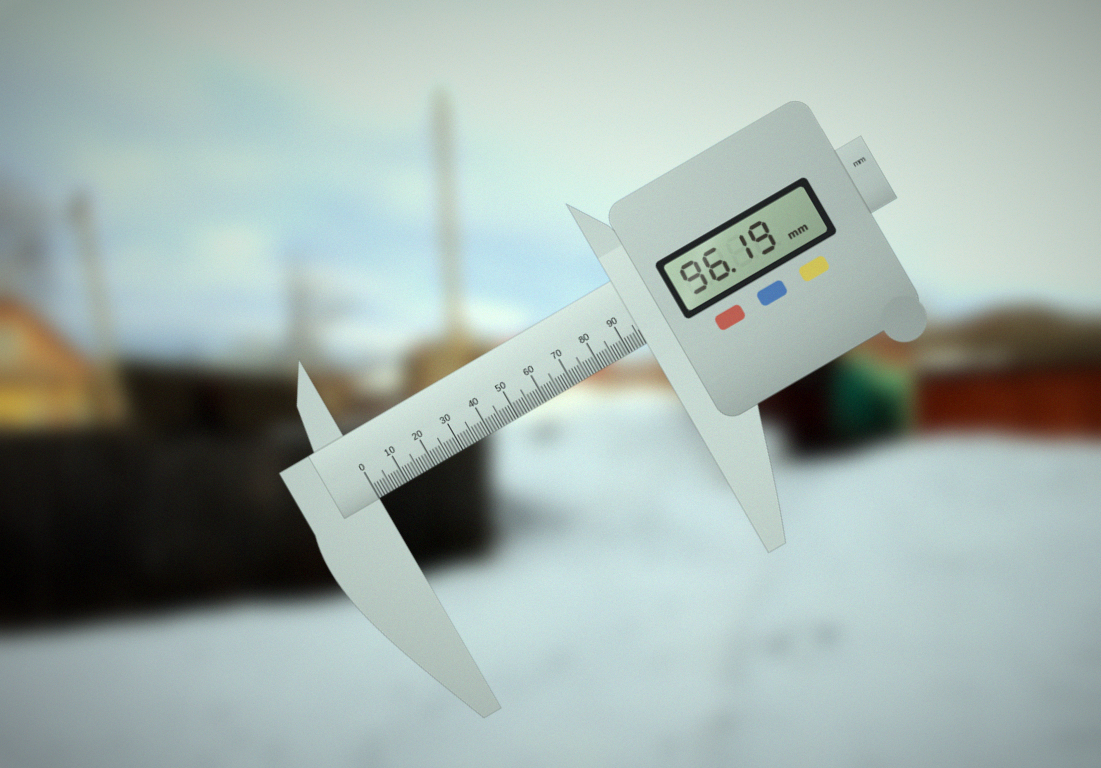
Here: 96.19 (mm)
